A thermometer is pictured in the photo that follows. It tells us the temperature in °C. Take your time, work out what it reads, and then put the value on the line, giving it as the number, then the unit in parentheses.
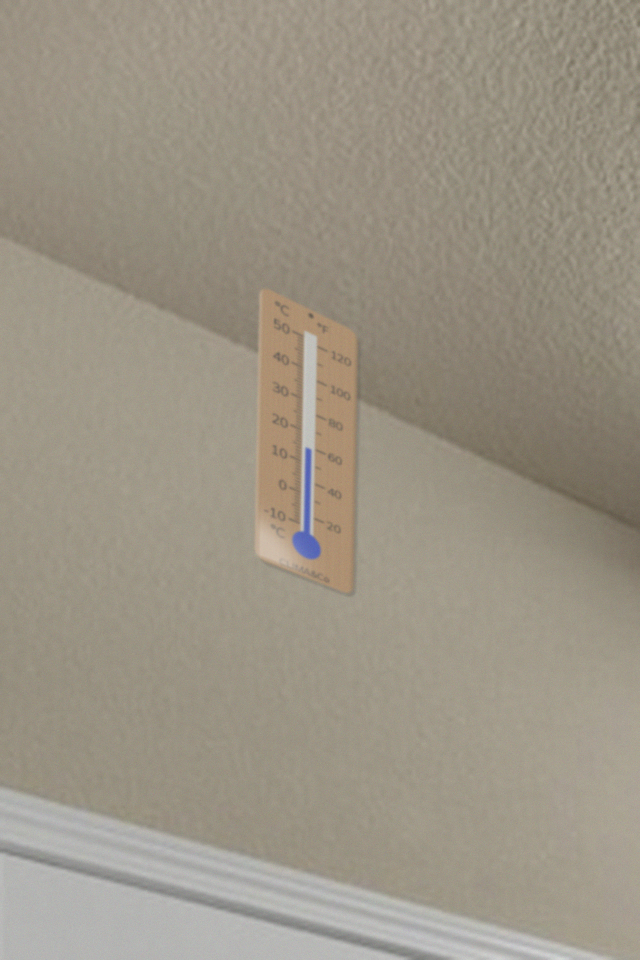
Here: 15 (°C)
